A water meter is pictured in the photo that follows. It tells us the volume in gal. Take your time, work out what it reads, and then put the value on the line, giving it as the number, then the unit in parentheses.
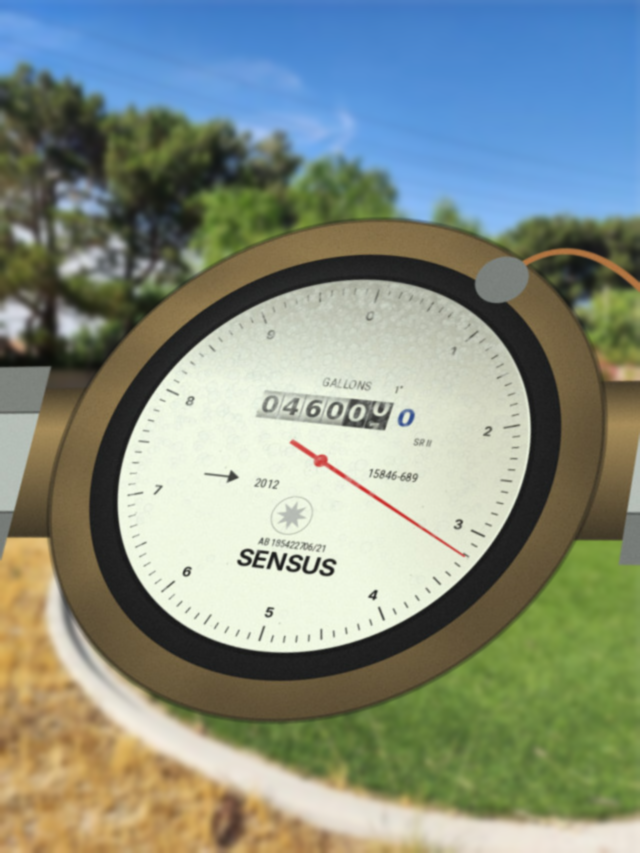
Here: 460003.2 (gal)
